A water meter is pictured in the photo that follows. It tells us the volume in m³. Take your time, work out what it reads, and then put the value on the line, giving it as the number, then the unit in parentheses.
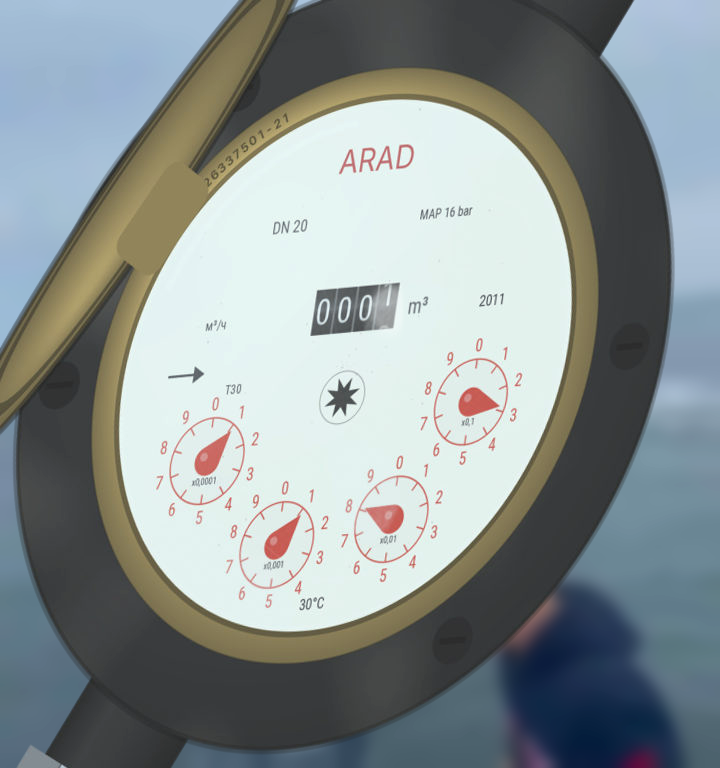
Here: 1.2811 (m³)
